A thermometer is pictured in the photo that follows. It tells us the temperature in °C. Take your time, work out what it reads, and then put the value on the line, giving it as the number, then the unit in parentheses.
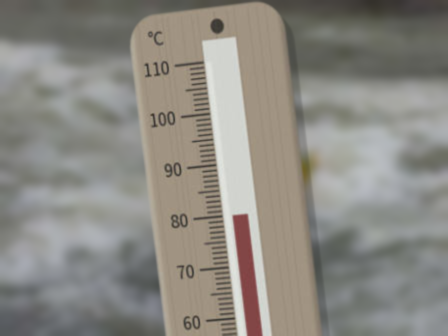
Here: 80 (°C)
